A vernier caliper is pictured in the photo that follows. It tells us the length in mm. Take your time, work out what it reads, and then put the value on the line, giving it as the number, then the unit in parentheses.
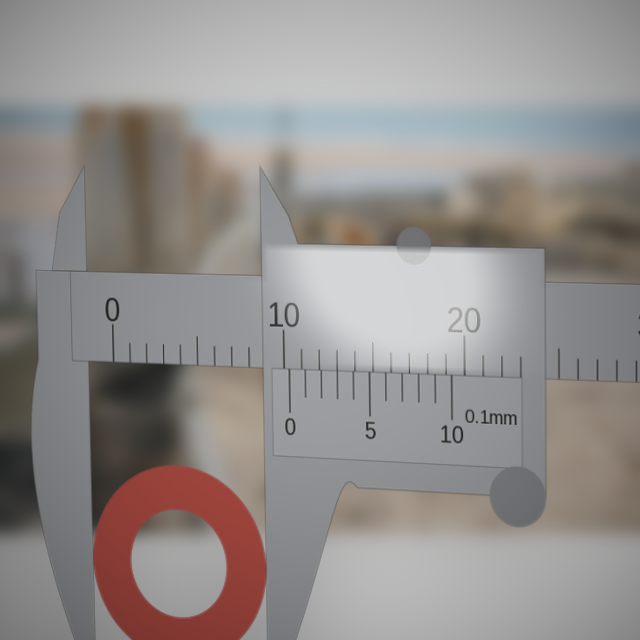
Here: 10.3 (mm)
